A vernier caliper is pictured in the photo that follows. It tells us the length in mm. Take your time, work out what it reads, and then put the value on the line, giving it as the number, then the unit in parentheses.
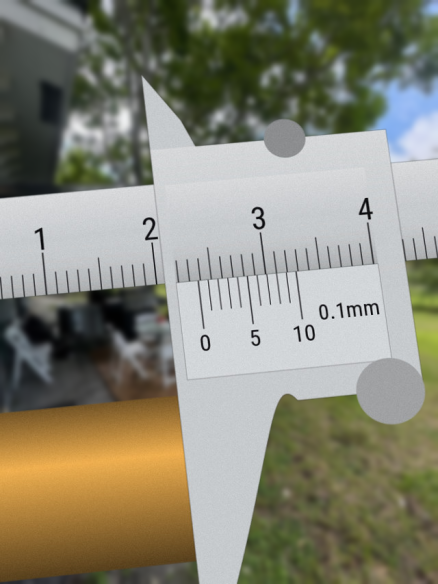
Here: 23.8 (mm)
